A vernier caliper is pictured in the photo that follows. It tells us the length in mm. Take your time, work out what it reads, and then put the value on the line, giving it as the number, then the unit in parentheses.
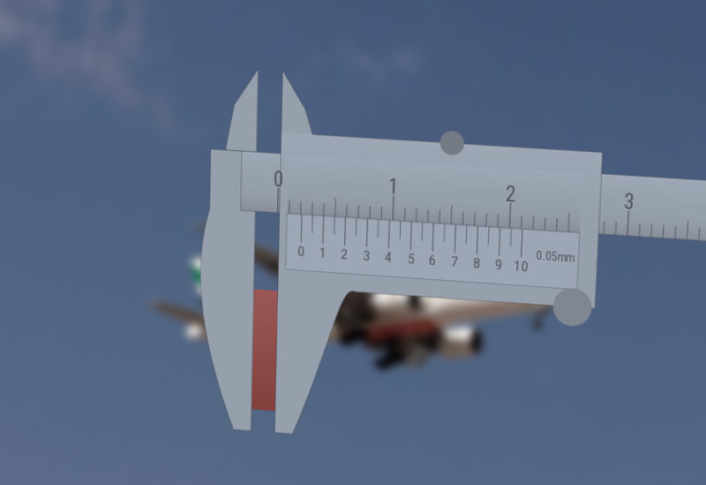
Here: 2.1 (mm)
